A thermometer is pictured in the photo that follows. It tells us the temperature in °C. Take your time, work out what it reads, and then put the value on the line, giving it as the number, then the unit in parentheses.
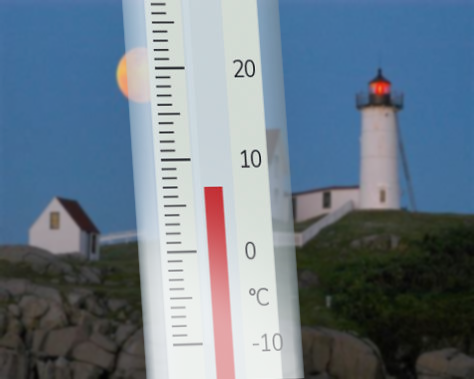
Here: 7 (°C)
